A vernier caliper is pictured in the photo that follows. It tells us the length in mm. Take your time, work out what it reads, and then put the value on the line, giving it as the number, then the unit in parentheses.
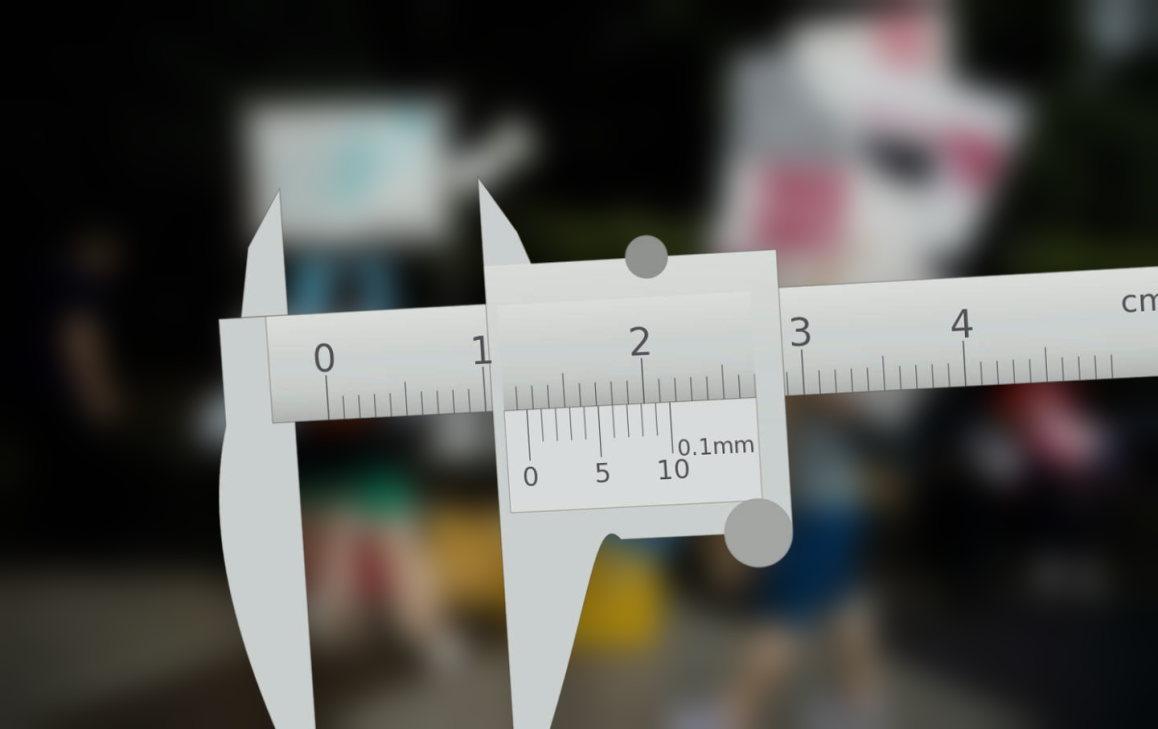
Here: 12.6 (mm)
